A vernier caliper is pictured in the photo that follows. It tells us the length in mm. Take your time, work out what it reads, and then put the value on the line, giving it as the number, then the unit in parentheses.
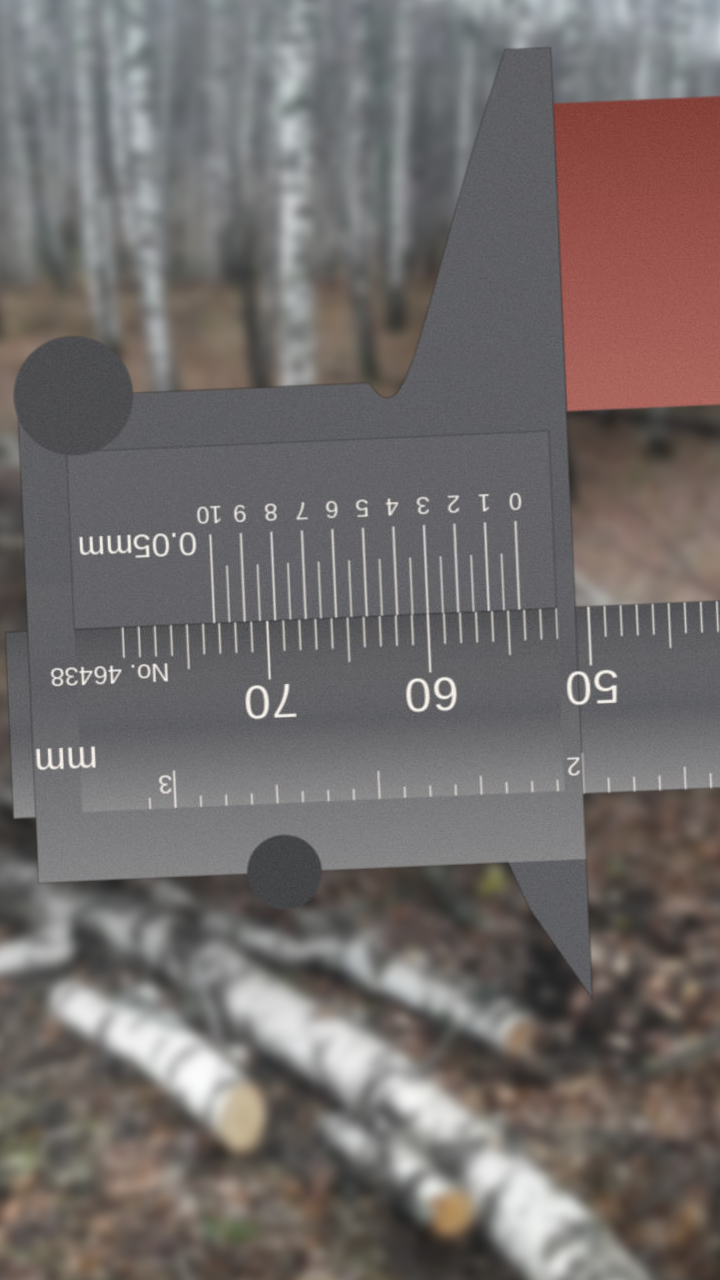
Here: 54.3 (mm)
